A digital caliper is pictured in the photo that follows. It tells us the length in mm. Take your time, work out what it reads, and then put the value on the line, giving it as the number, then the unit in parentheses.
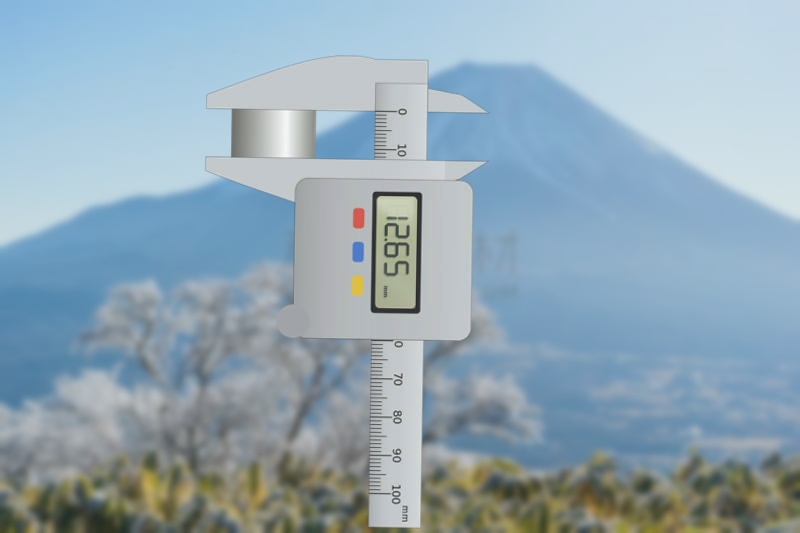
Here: 12.65 (mm)
